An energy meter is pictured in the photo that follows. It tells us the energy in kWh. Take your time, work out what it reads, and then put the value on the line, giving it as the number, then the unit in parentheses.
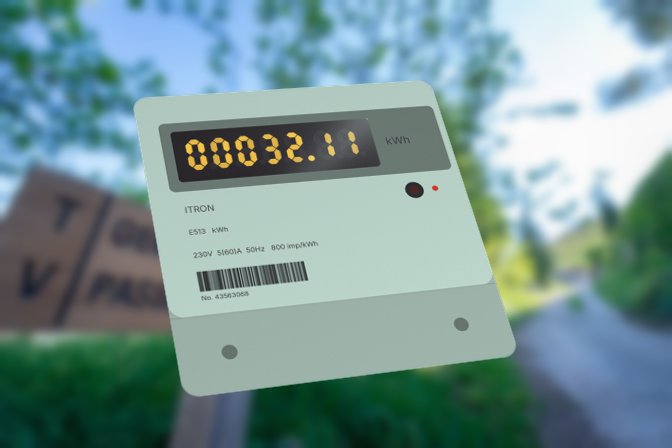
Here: 32.11 (kWh)
